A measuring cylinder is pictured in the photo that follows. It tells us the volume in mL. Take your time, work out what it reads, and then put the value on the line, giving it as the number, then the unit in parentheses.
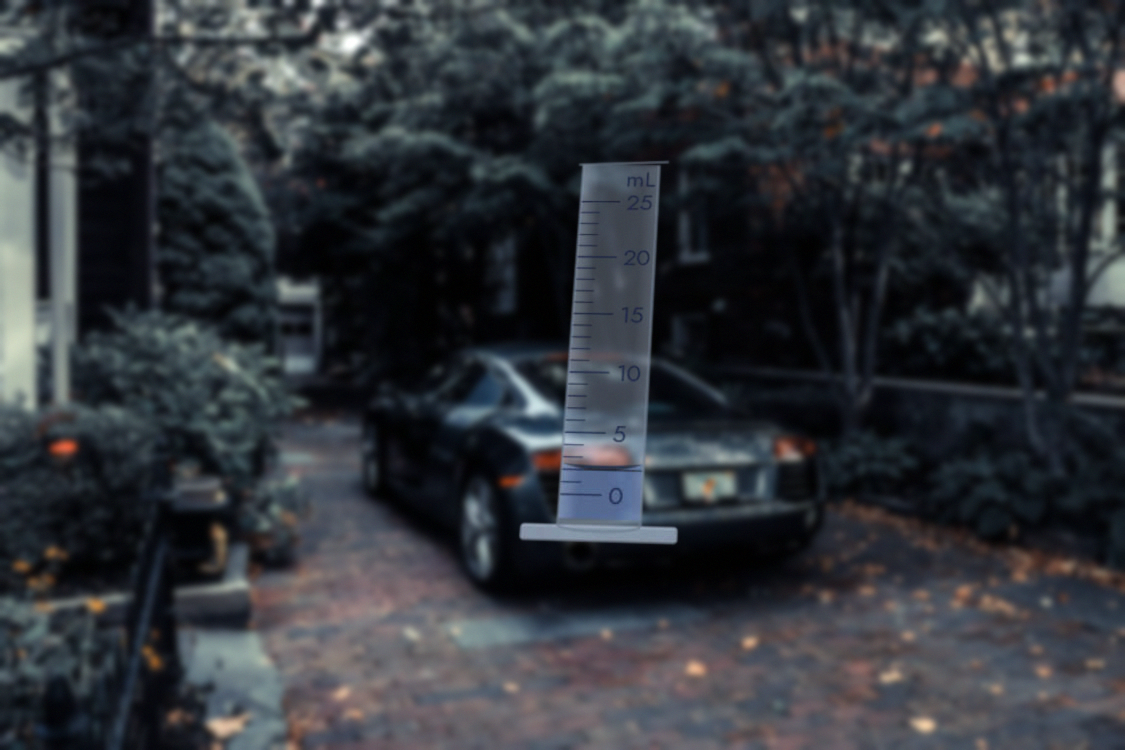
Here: 2 (mL)
